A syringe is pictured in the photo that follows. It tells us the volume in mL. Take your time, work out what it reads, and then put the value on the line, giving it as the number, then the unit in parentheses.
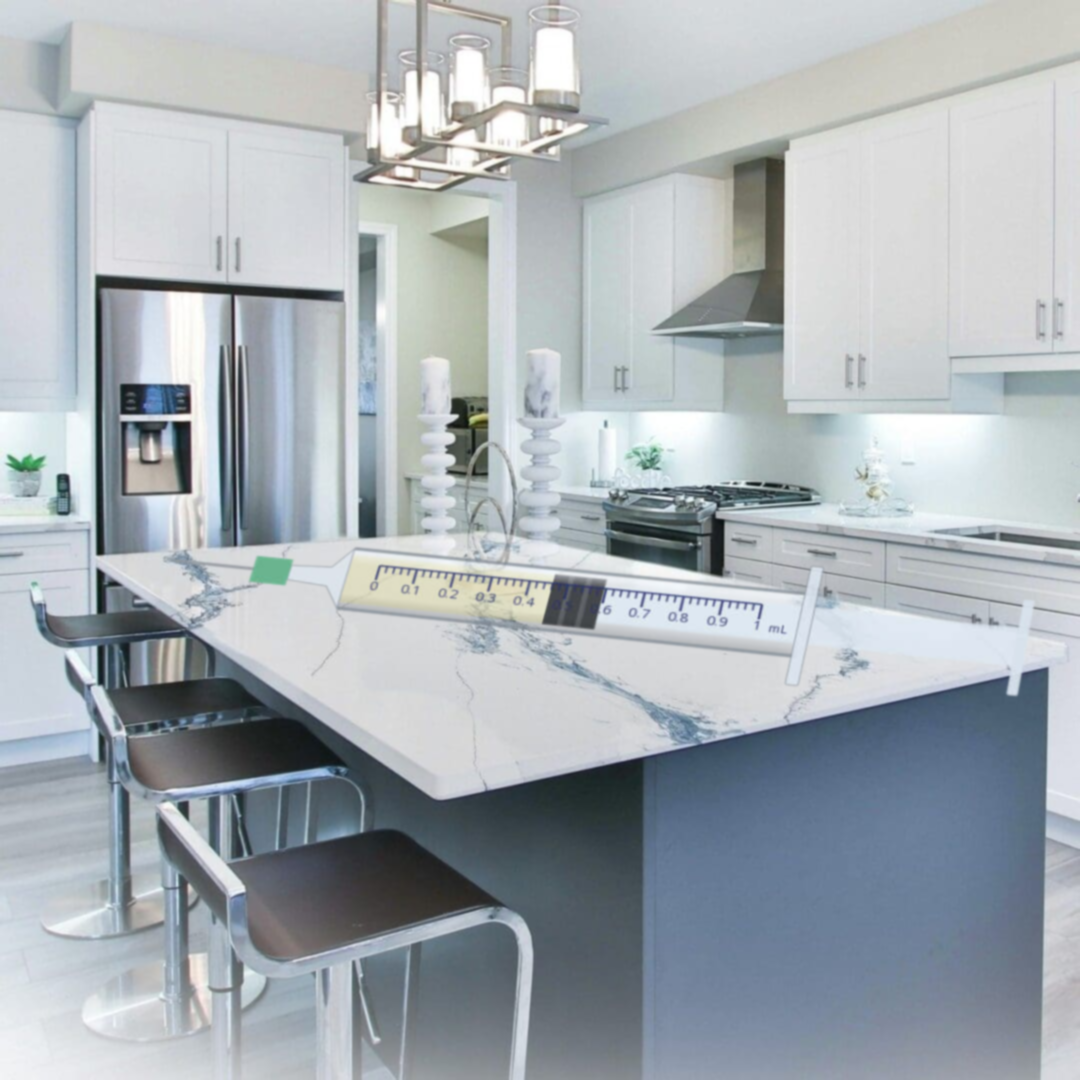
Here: 0.46 (mL)
